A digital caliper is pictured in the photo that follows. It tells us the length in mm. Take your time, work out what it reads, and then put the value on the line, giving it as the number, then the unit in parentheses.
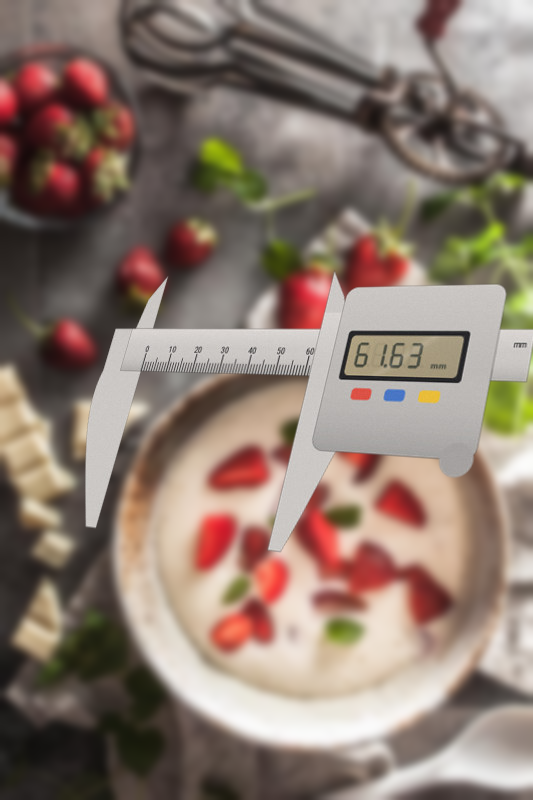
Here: 61.63 (mm)
